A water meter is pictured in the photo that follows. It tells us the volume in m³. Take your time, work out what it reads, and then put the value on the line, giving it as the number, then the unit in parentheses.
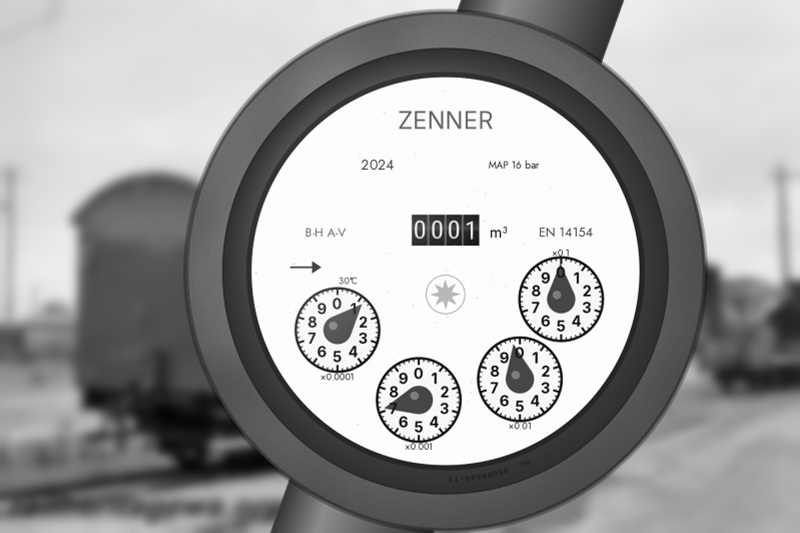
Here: 0.9971 (m³)
